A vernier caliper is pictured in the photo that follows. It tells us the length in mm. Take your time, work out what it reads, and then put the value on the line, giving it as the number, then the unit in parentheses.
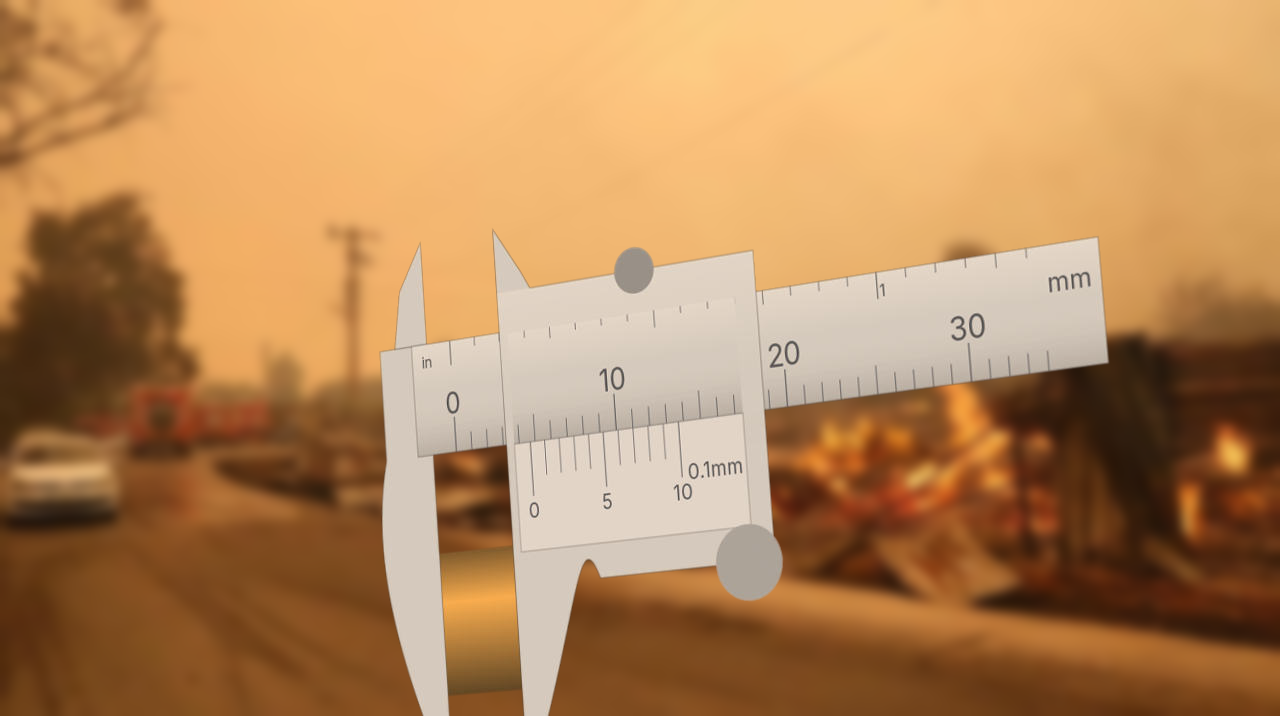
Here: 4.7 (mm)
